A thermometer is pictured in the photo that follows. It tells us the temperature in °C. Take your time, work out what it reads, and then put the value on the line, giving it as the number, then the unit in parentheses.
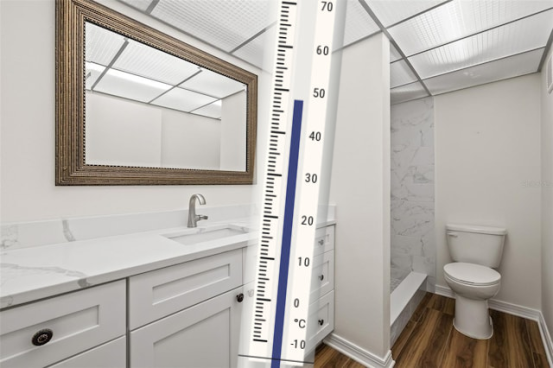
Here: 48 (°C)
